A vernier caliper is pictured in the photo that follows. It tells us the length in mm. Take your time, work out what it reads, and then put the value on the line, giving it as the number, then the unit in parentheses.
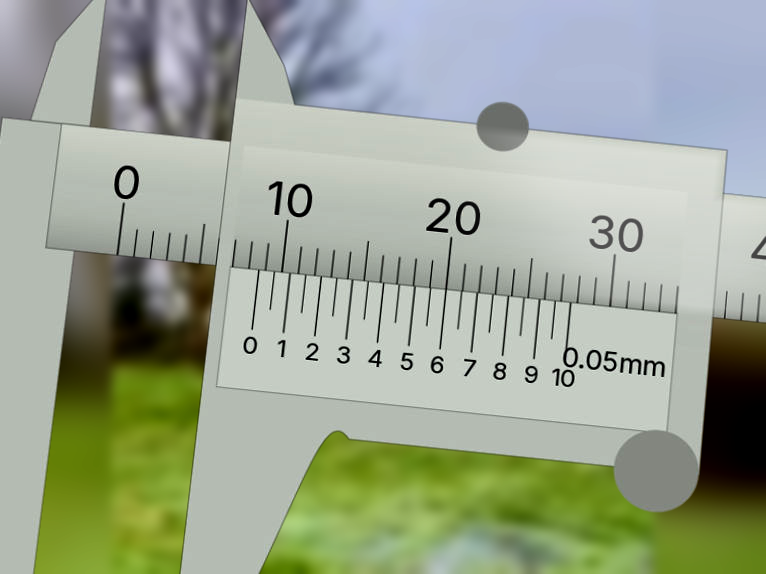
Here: 8.6 (mm)
